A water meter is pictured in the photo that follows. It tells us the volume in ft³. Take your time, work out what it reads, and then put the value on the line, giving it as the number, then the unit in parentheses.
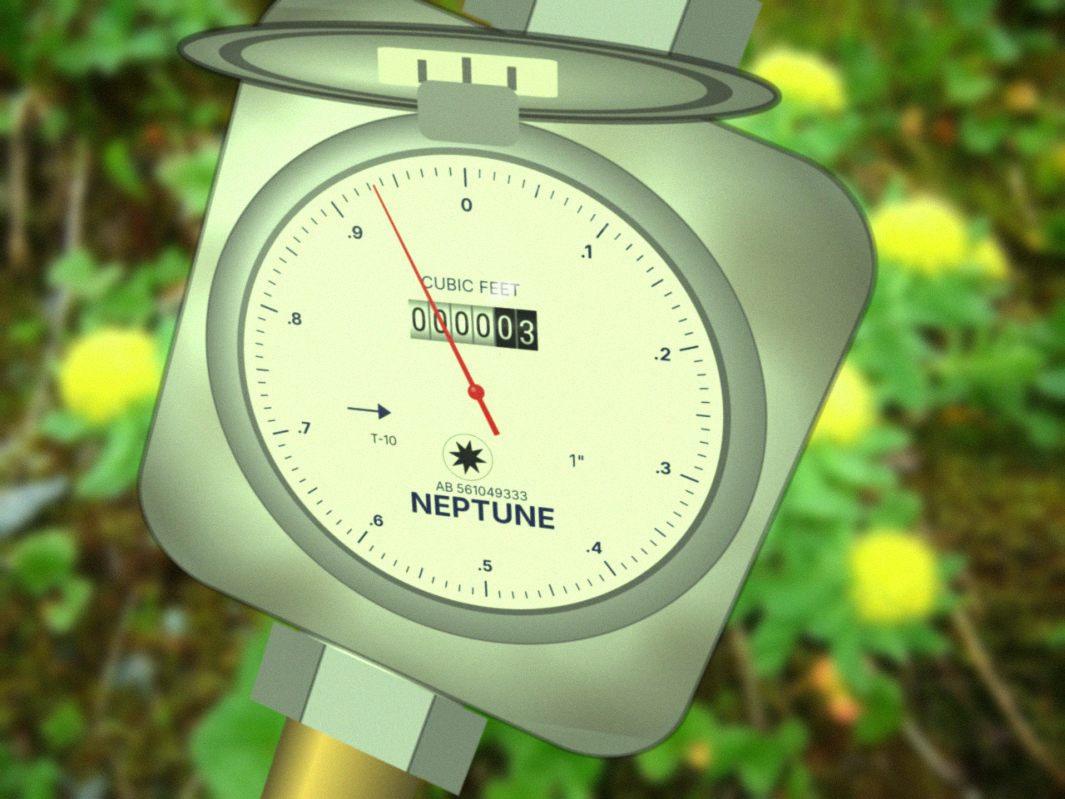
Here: 2.93 (ft³)
